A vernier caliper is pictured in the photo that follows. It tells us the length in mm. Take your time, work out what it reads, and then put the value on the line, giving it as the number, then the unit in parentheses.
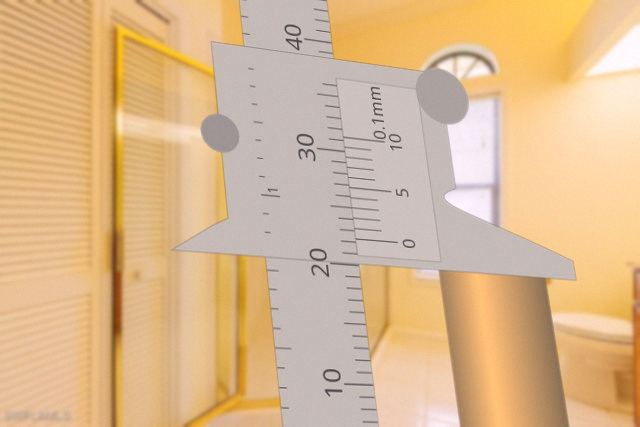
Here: 22.3 (mm)
